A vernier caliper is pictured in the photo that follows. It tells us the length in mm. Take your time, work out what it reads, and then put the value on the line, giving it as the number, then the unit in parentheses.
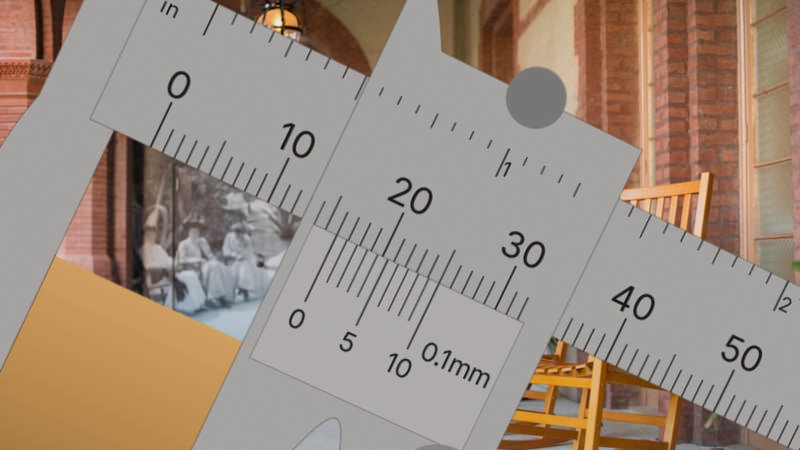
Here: 16.0 (mm)
